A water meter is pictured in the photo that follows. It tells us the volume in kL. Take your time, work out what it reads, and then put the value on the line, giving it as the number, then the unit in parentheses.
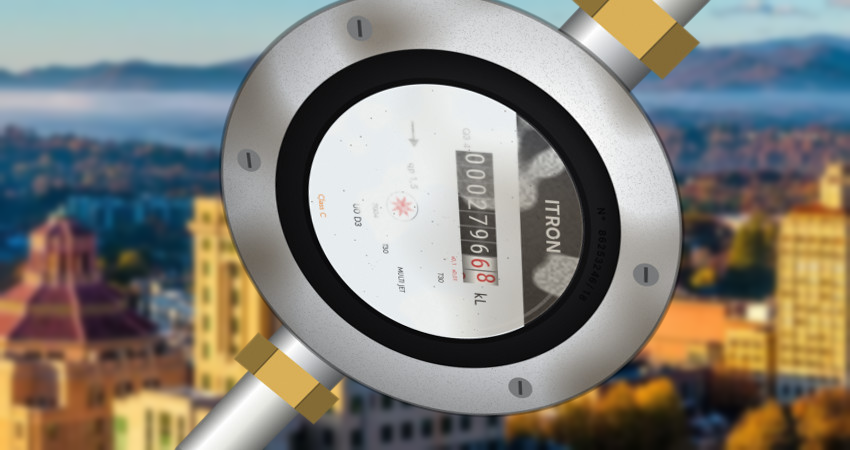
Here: 2796.68 (kL)
